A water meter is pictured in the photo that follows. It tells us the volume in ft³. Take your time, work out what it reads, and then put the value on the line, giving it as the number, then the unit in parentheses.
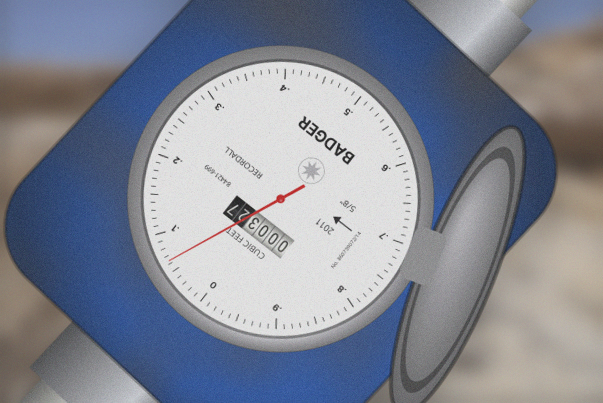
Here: 327.06 (ft³)
